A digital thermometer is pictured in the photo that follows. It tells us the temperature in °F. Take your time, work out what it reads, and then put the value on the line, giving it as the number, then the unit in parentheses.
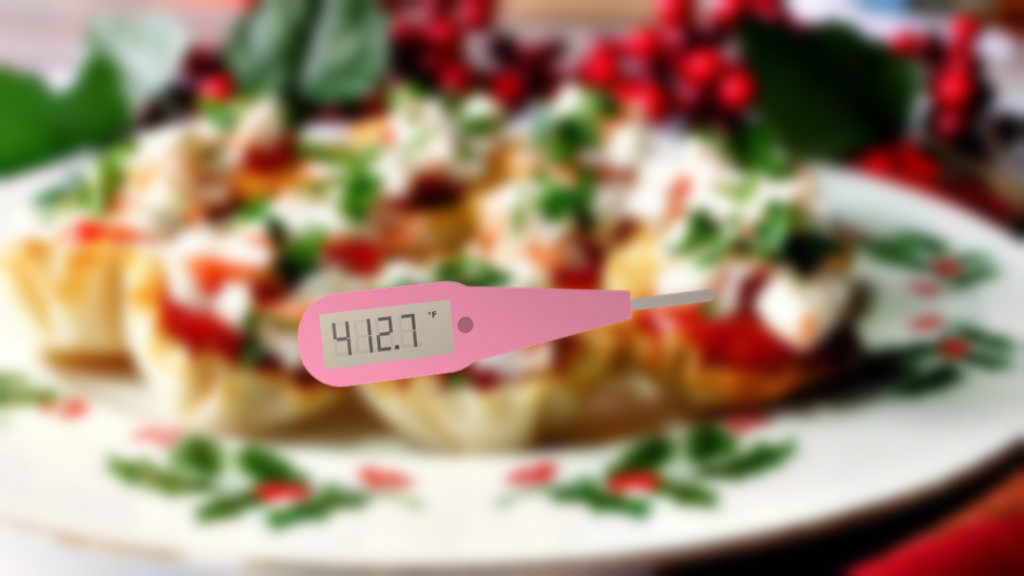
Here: 412.7 (°F)
